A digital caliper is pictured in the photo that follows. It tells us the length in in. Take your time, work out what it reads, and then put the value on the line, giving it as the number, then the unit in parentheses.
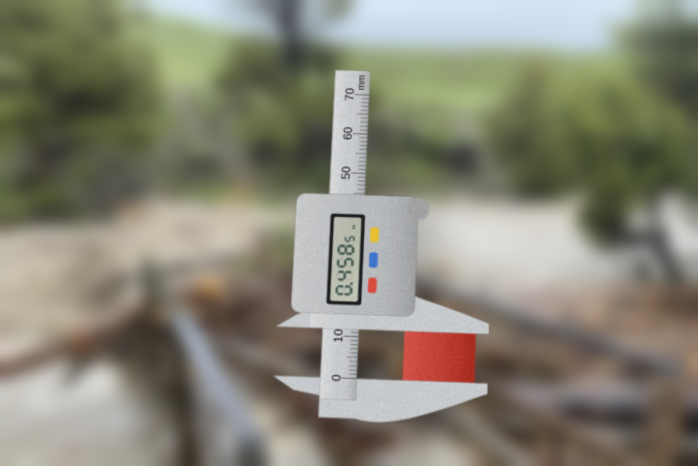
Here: 0.4585 (in)
